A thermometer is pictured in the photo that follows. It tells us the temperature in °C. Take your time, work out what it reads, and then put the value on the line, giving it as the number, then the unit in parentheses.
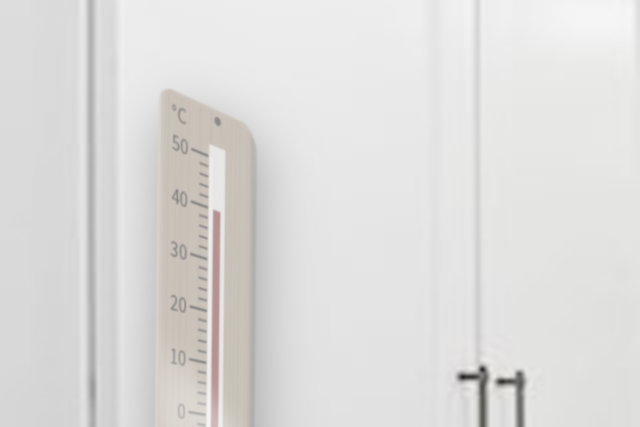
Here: 40 (°C)
